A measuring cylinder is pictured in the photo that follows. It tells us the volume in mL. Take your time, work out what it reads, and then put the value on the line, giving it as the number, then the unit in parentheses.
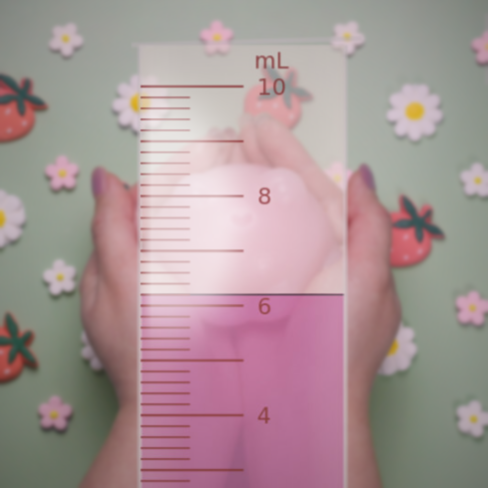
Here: 6.2 (mL)
